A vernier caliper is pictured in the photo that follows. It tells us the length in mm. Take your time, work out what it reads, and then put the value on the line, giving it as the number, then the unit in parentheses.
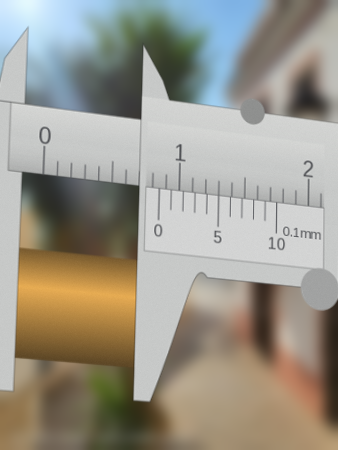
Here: 8.5 (mm)
